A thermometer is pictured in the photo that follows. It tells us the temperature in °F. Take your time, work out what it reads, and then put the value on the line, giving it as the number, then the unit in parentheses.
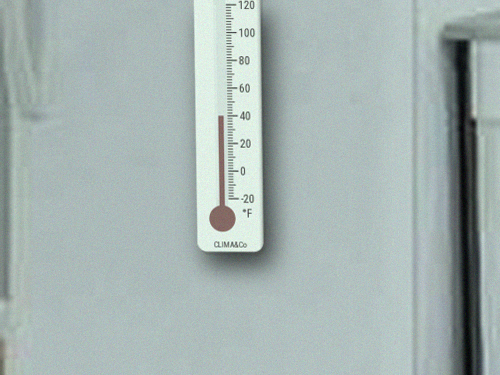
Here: 40 (°F)
